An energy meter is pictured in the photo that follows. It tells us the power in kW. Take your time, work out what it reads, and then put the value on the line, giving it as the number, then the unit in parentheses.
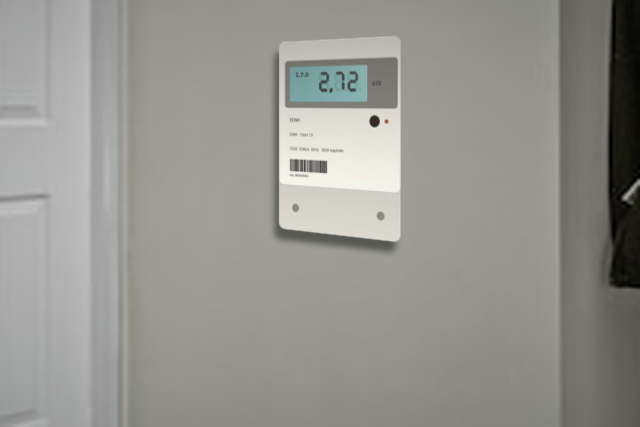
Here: 2.72 (kW)
